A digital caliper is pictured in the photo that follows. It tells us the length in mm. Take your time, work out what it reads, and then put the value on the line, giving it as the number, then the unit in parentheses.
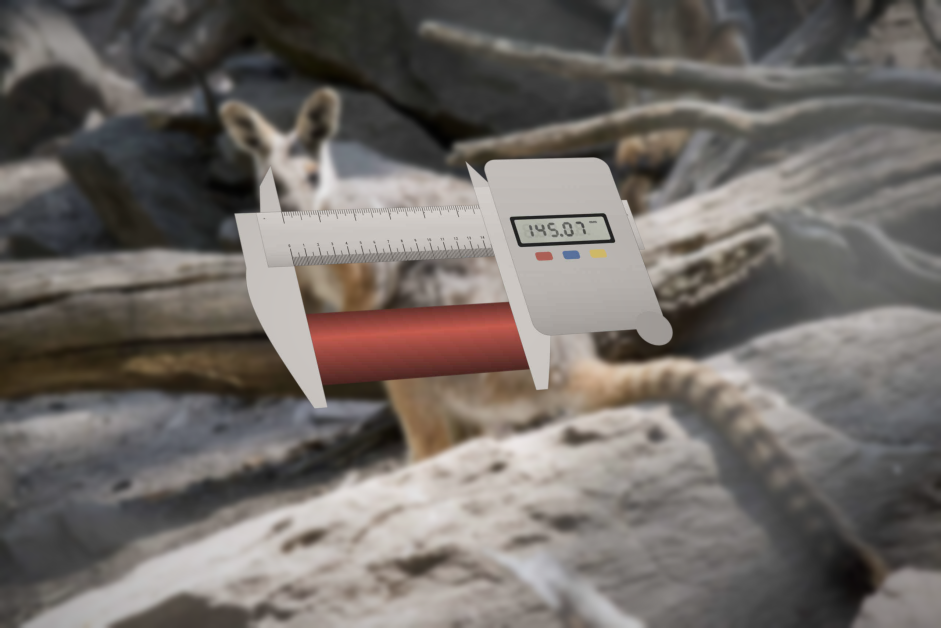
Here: 145.07 (mm)
